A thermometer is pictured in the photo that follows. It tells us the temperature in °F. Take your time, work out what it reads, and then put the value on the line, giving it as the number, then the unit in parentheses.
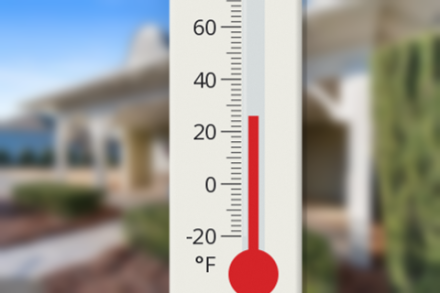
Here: 26 (°F)
